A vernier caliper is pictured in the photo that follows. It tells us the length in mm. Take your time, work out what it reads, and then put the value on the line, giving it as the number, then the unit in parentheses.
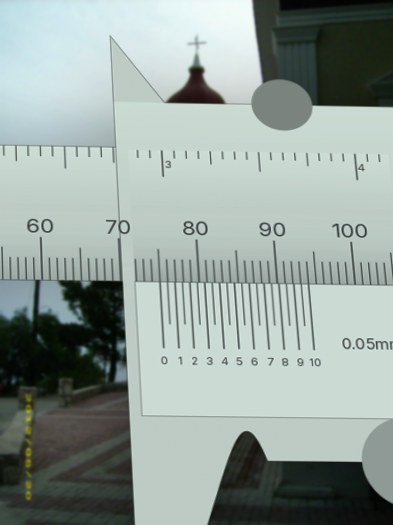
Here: 75.0 (mm)
